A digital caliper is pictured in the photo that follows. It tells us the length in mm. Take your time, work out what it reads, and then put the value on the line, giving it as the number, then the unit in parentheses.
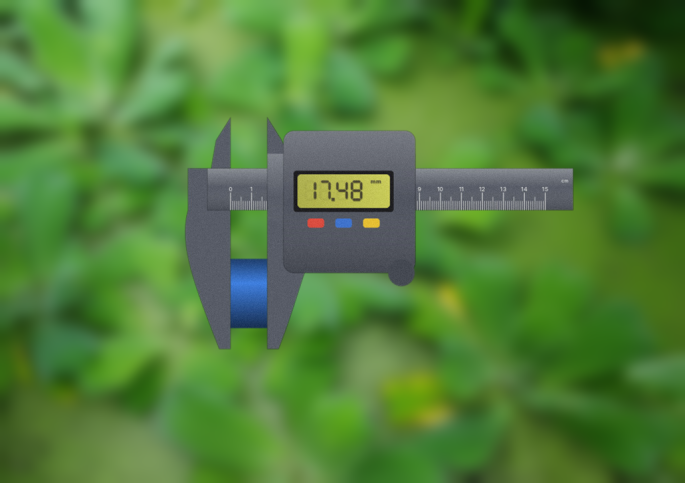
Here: 17.48 (mm)
